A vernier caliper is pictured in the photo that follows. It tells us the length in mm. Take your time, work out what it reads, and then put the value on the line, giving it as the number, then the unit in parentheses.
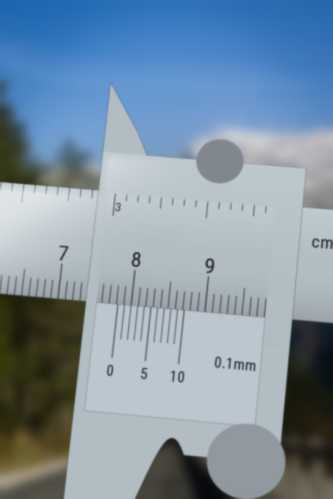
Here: 78.2 (mm)
